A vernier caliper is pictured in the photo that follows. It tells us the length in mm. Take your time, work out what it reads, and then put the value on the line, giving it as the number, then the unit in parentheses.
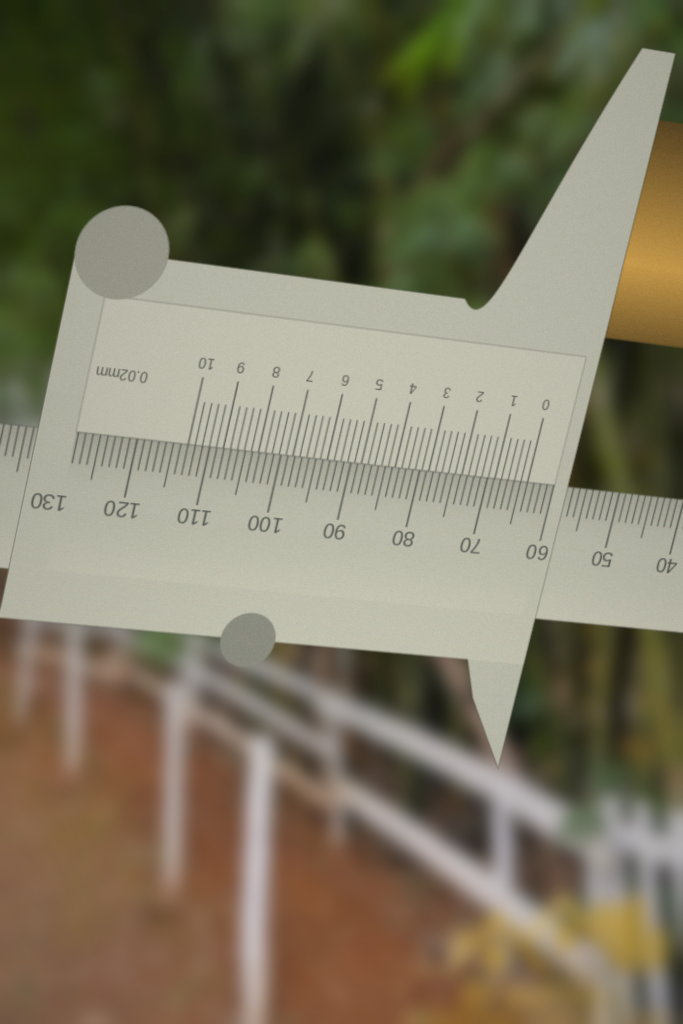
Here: 64.0 (mm)
